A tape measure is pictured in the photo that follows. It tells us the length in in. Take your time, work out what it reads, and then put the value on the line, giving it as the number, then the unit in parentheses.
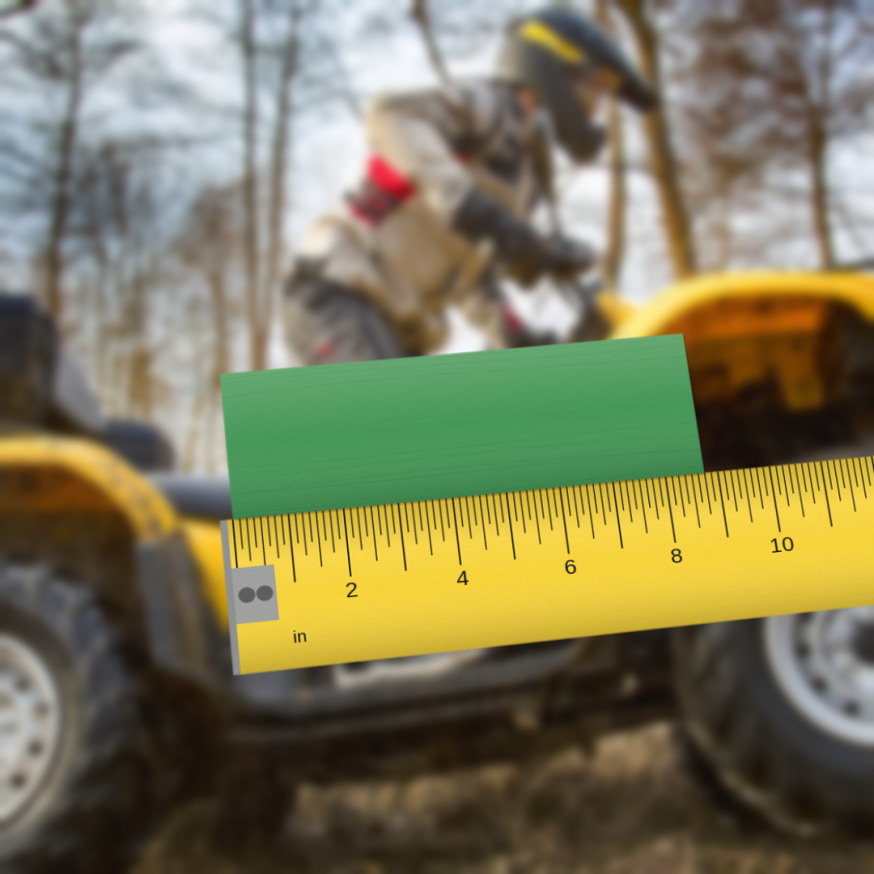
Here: 8.75 (in)
